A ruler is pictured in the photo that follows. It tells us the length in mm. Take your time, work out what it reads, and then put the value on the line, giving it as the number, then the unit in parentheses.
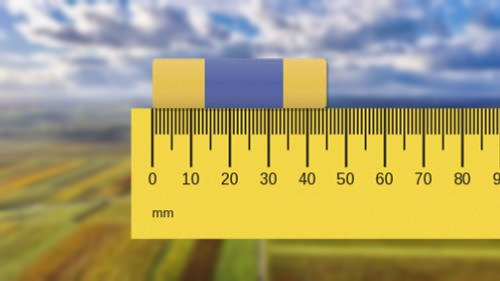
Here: 45 (mm)
